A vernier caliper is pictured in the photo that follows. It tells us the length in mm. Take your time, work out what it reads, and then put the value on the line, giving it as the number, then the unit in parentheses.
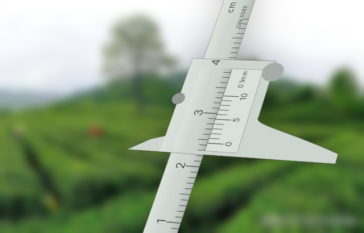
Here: 24.4 (mm)
